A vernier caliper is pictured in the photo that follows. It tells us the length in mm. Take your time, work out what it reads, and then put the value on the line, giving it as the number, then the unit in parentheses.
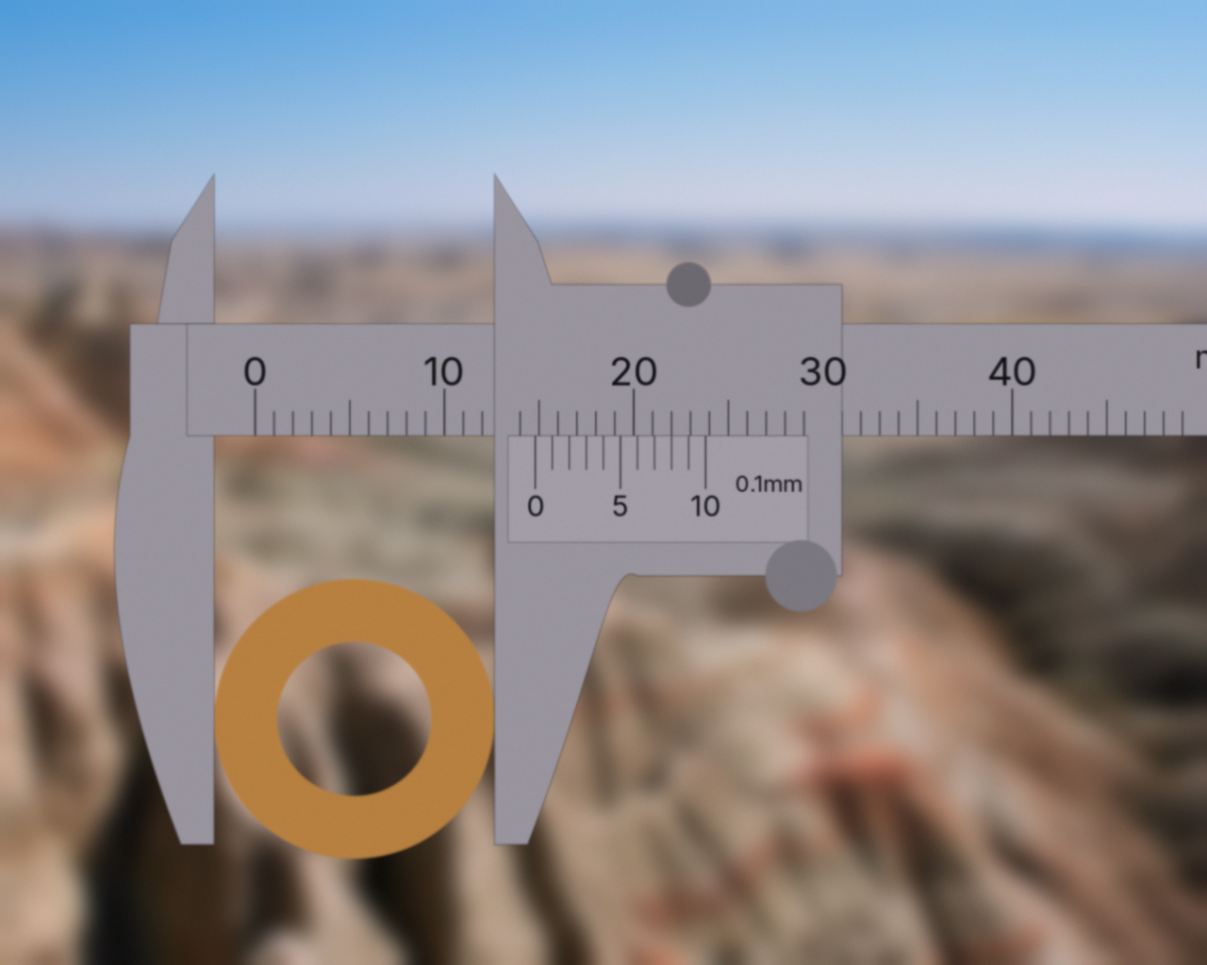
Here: 14.8 (mm)
